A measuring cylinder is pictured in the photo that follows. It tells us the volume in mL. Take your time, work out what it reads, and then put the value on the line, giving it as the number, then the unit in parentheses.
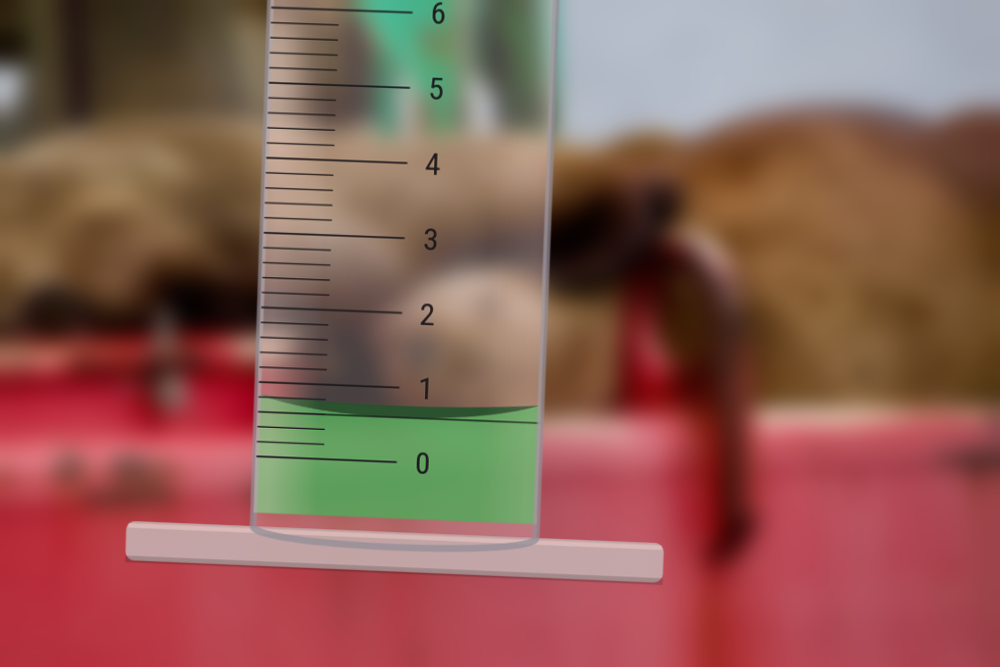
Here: 0.6 (mL)
